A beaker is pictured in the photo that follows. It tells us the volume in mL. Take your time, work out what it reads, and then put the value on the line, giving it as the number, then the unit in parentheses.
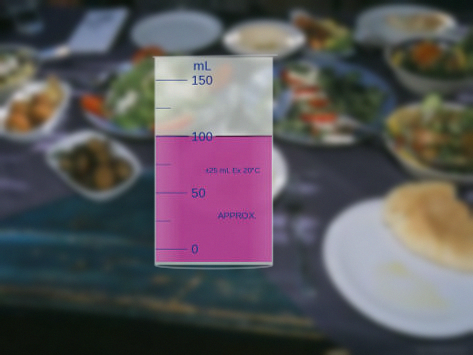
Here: 100 (mL)
